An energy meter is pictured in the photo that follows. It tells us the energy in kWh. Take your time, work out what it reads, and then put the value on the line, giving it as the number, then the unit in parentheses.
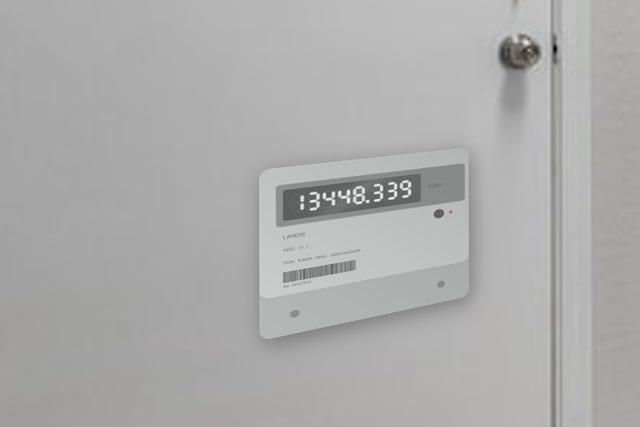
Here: 13448.339 (kWh)
